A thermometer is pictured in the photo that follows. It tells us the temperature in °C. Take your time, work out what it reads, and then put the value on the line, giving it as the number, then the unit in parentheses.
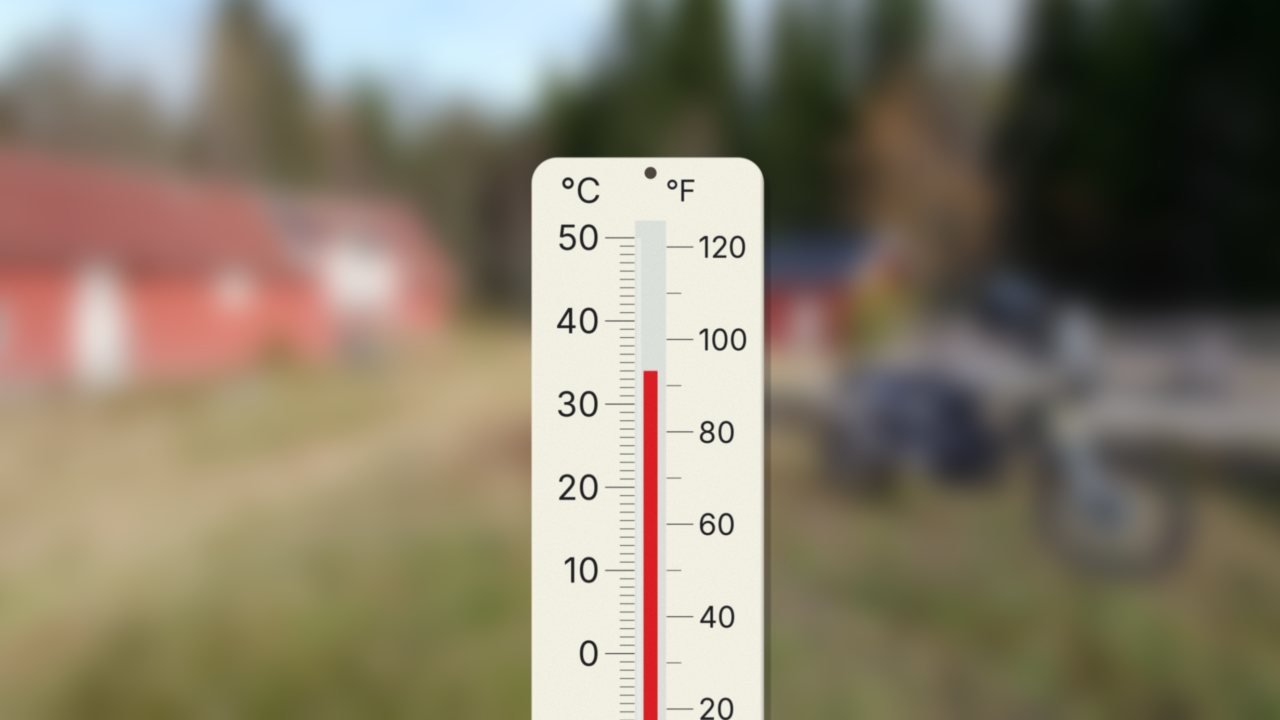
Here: 34 (°C)
